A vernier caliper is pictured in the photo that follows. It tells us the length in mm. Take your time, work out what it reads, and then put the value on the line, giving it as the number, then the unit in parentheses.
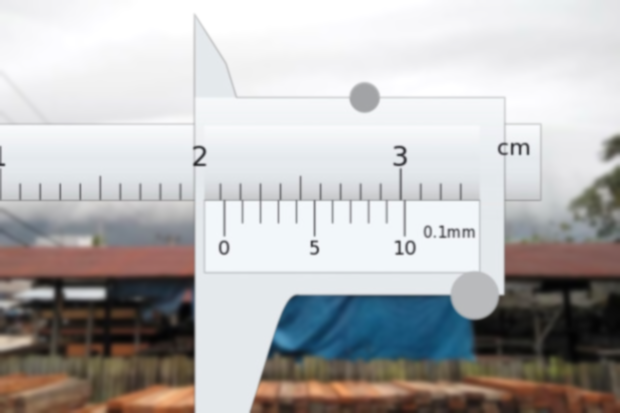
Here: 21.2 (mm)
